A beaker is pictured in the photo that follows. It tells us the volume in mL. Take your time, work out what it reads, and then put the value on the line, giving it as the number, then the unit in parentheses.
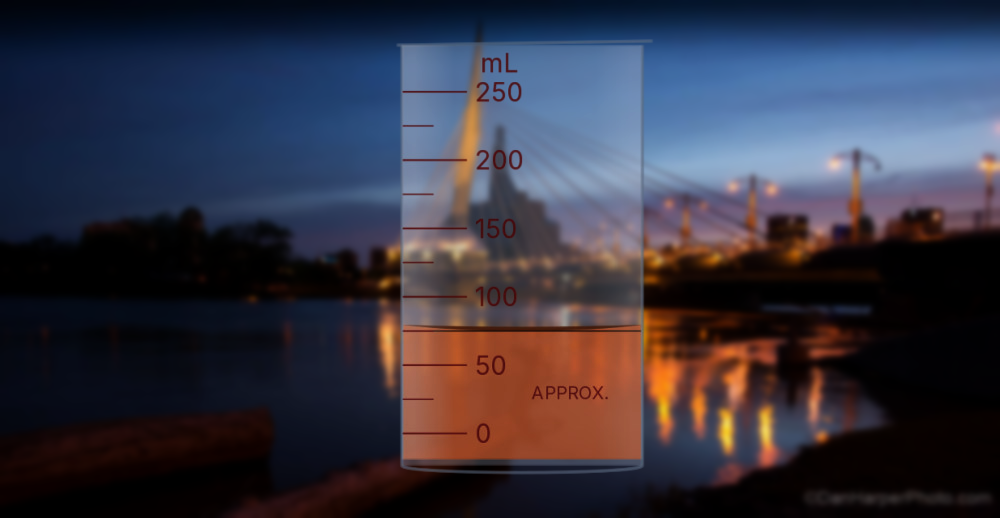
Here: 75 (mL)
